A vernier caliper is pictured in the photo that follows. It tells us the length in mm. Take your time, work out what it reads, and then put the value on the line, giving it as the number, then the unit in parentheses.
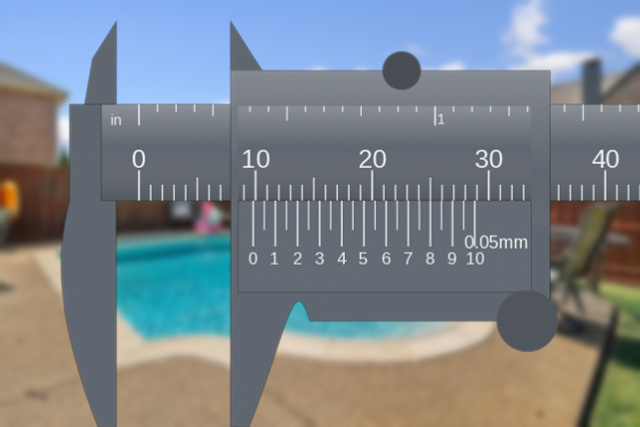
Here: 9.8 (mm)
